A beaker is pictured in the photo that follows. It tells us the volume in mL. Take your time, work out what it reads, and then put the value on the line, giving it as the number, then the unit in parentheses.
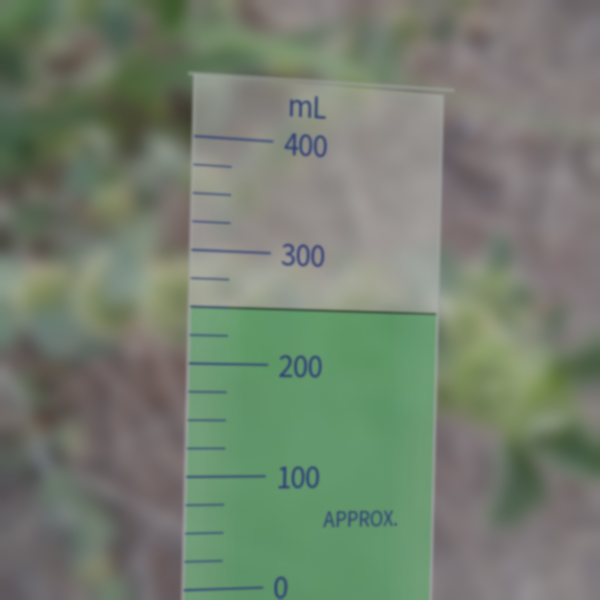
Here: 250 (mL)
